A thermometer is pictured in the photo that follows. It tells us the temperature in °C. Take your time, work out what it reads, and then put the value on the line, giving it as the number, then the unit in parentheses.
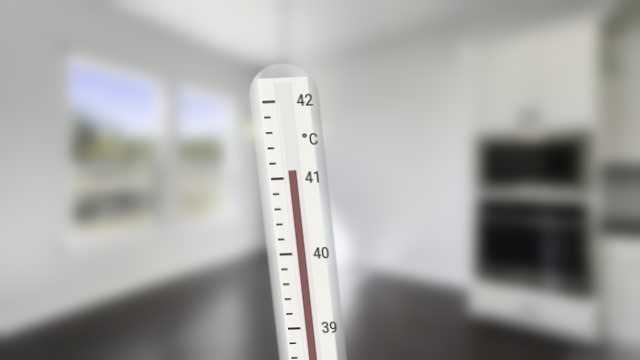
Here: 41.1 (°C)
